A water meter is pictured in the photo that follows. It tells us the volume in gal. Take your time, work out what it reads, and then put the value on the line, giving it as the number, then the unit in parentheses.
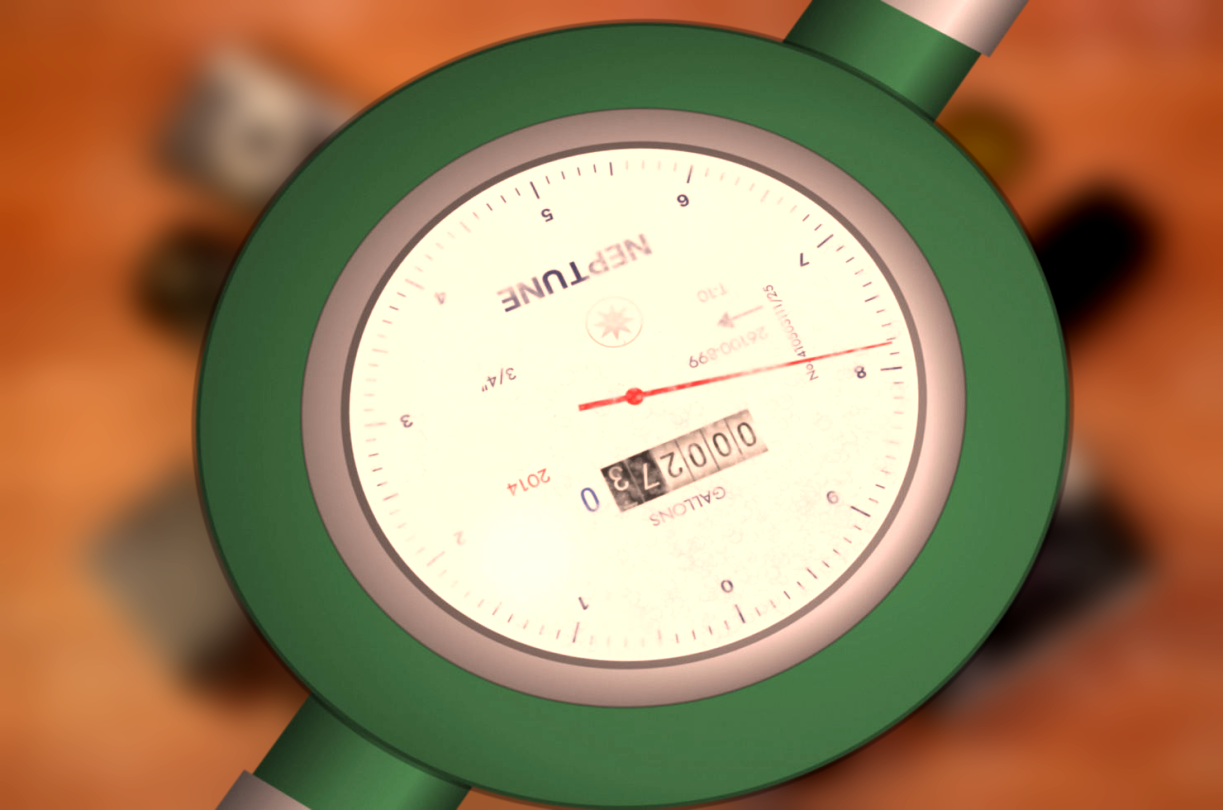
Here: 2727.8 (gal)
